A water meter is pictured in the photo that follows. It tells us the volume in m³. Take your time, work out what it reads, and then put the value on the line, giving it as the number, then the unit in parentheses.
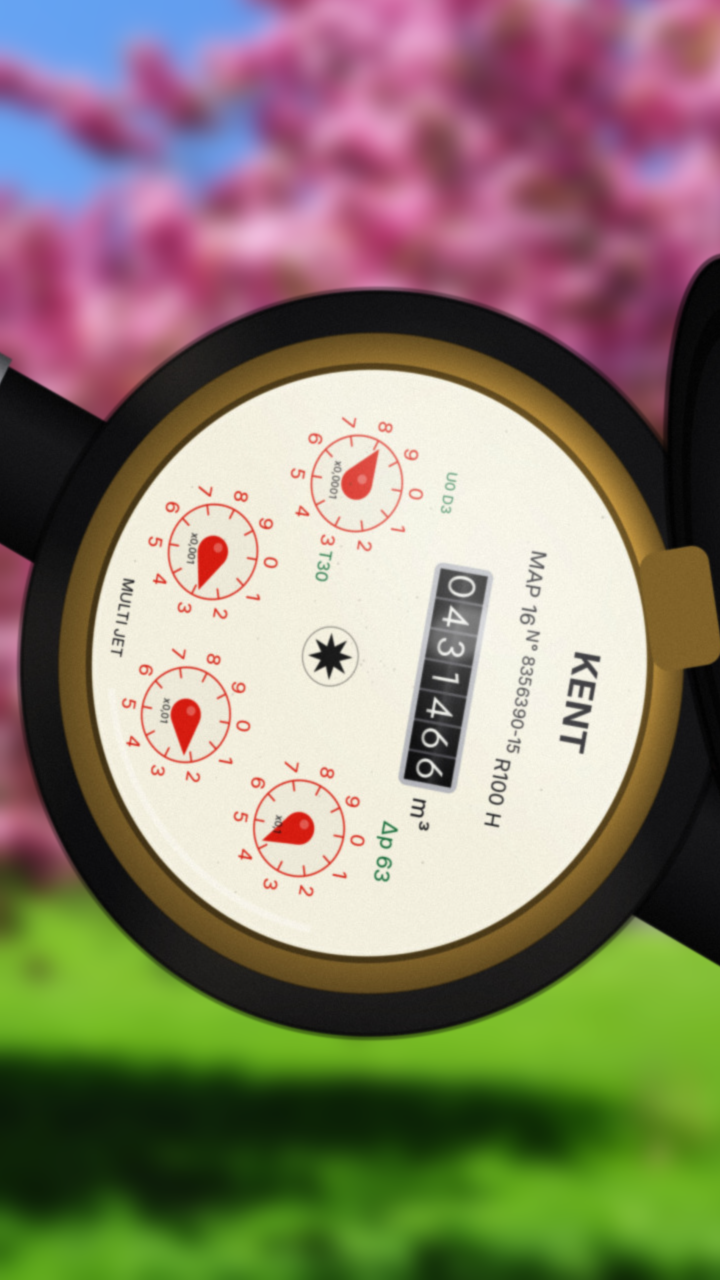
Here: 431466.4228 (m³)
